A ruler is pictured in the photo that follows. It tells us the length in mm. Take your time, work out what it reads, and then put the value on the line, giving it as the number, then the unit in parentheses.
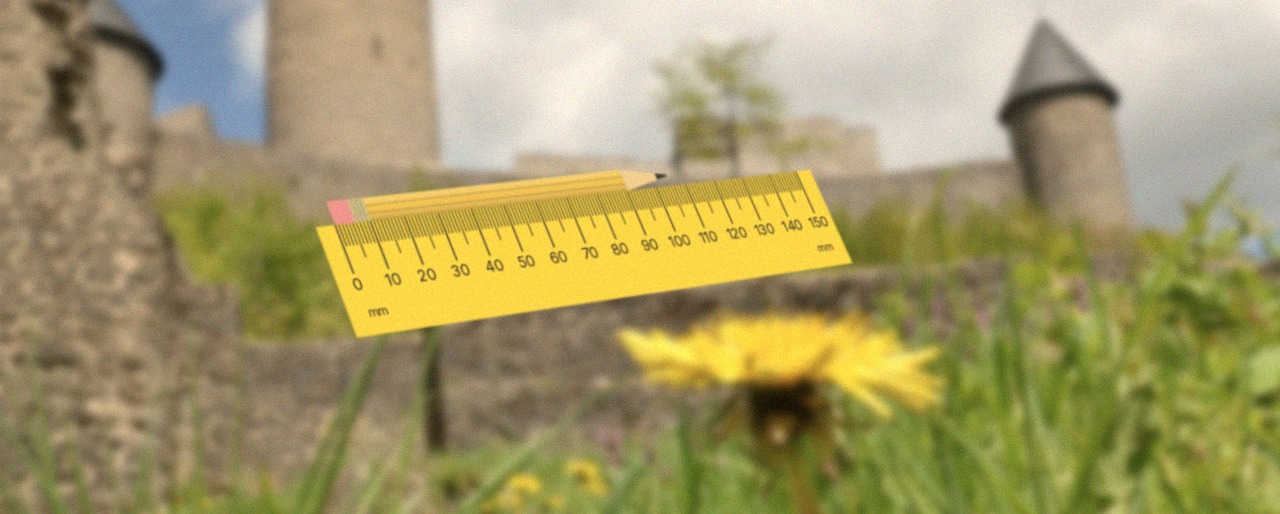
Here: 105 (mm)
